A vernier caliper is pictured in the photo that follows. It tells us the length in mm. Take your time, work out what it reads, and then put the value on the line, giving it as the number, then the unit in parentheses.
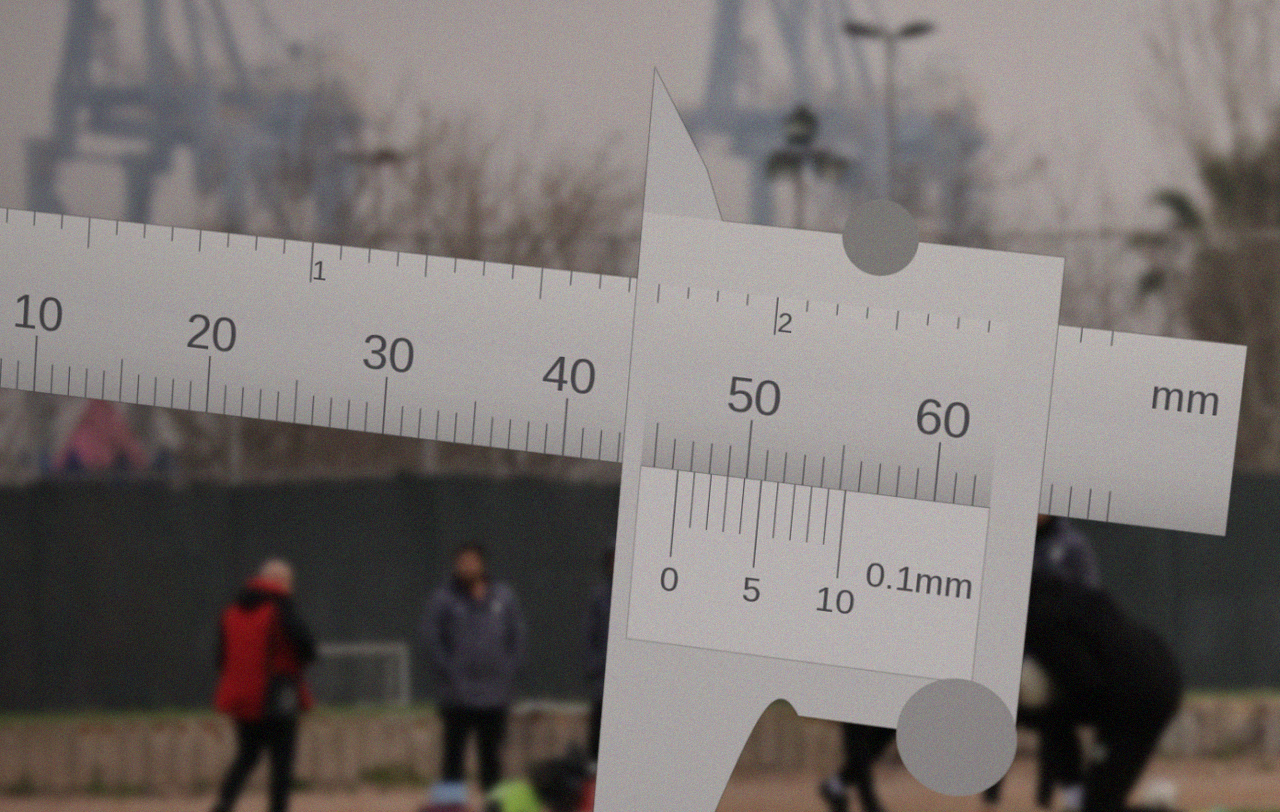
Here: 46.3 (mm)
